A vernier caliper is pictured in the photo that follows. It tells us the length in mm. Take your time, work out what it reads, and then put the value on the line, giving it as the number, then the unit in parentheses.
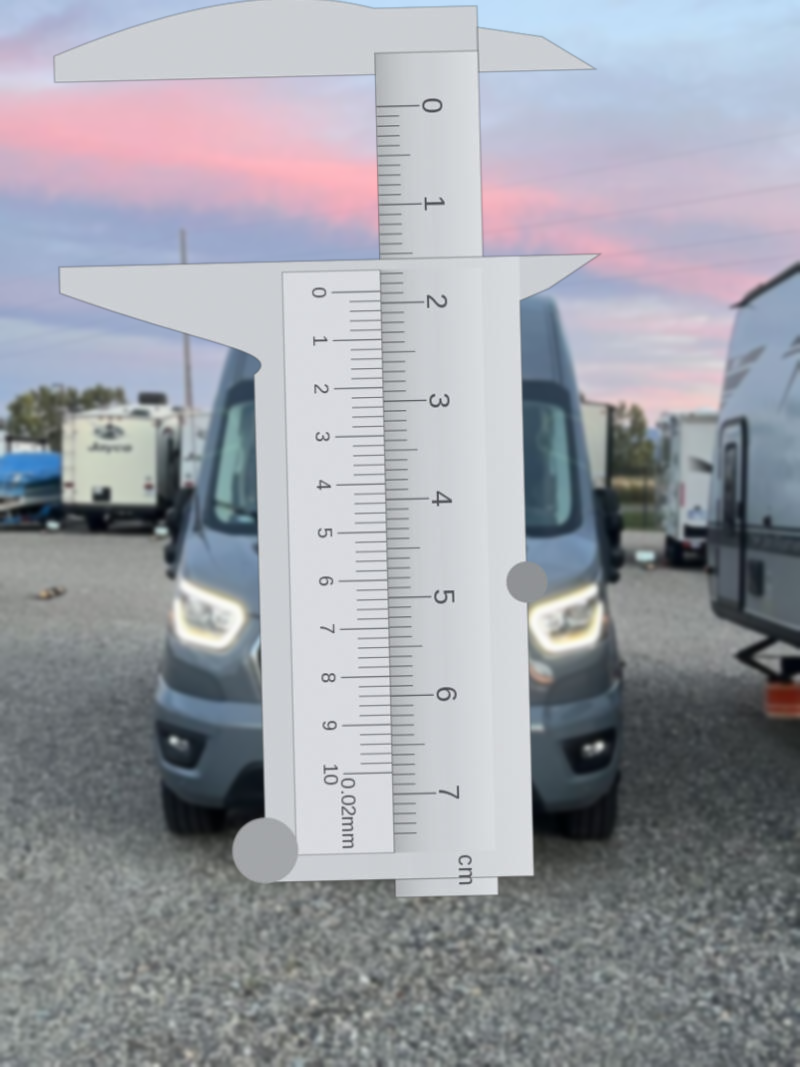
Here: 18.8 (mm)
